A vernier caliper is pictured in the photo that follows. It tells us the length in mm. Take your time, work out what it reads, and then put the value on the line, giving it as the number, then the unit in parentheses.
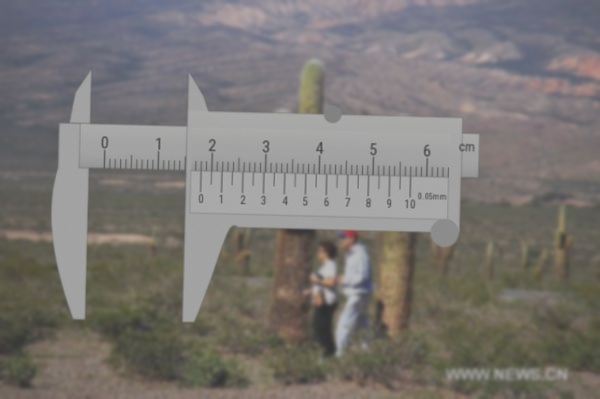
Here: 18.0 (mm)
